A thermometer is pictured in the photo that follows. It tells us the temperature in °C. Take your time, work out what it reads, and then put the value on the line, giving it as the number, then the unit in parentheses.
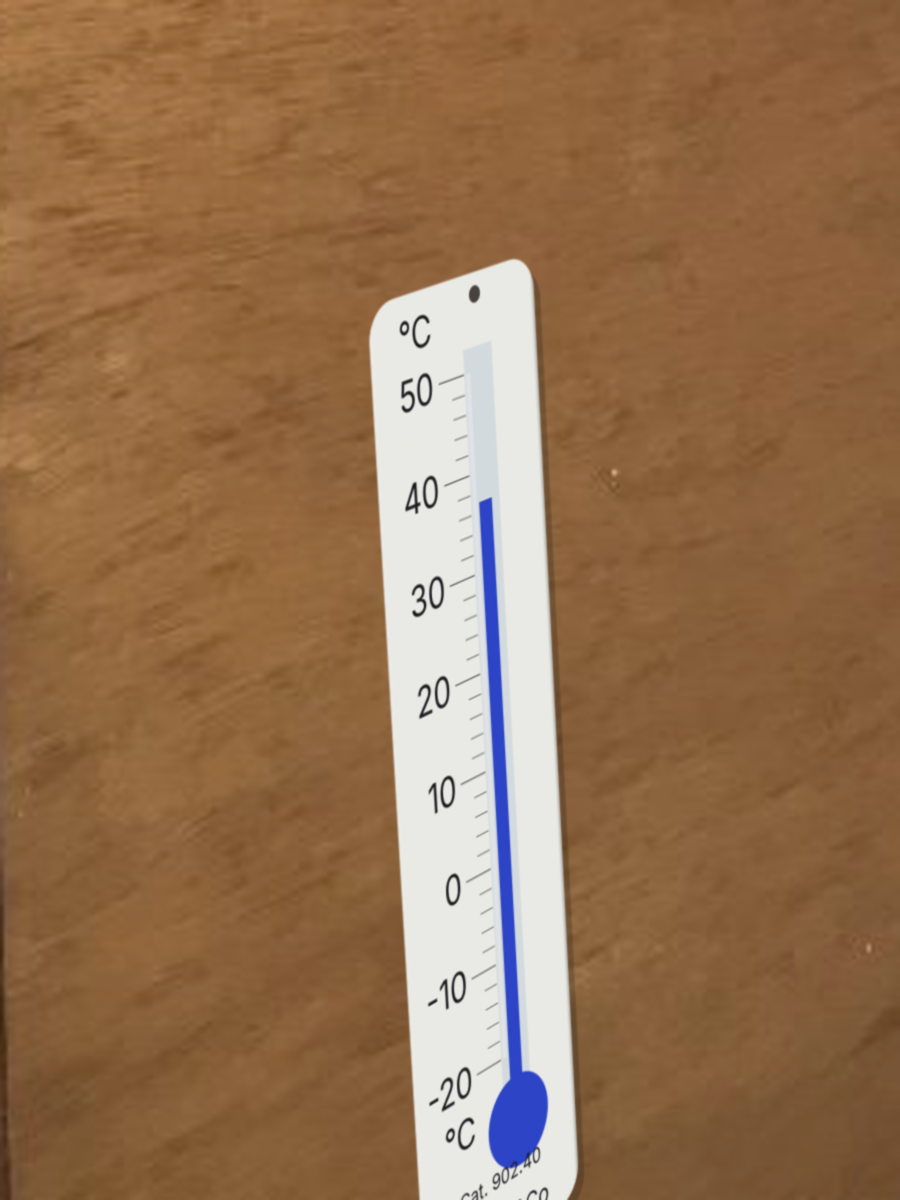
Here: 37 (°C)
